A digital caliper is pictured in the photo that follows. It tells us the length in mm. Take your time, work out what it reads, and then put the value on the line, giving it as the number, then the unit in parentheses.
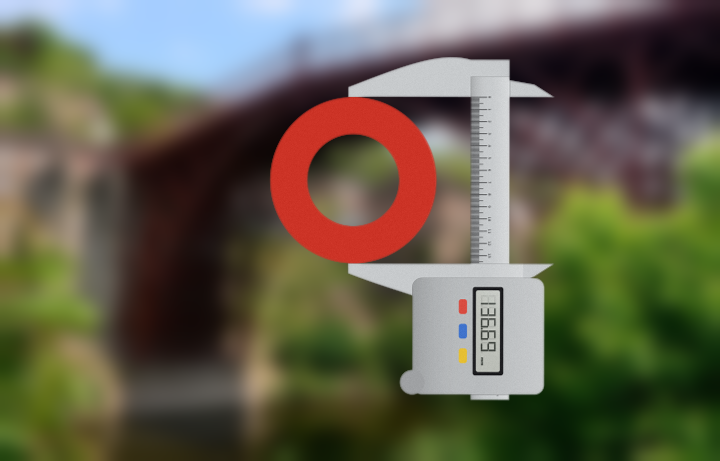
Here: 136.69 (mm)
